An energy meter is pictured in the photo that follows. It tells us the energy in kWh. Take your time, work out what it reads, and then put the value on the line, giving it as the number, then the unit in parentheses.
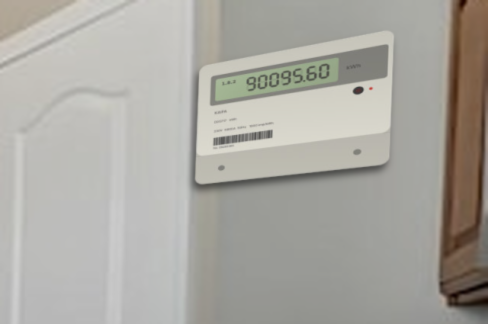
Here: 90095.60 (kWh)
